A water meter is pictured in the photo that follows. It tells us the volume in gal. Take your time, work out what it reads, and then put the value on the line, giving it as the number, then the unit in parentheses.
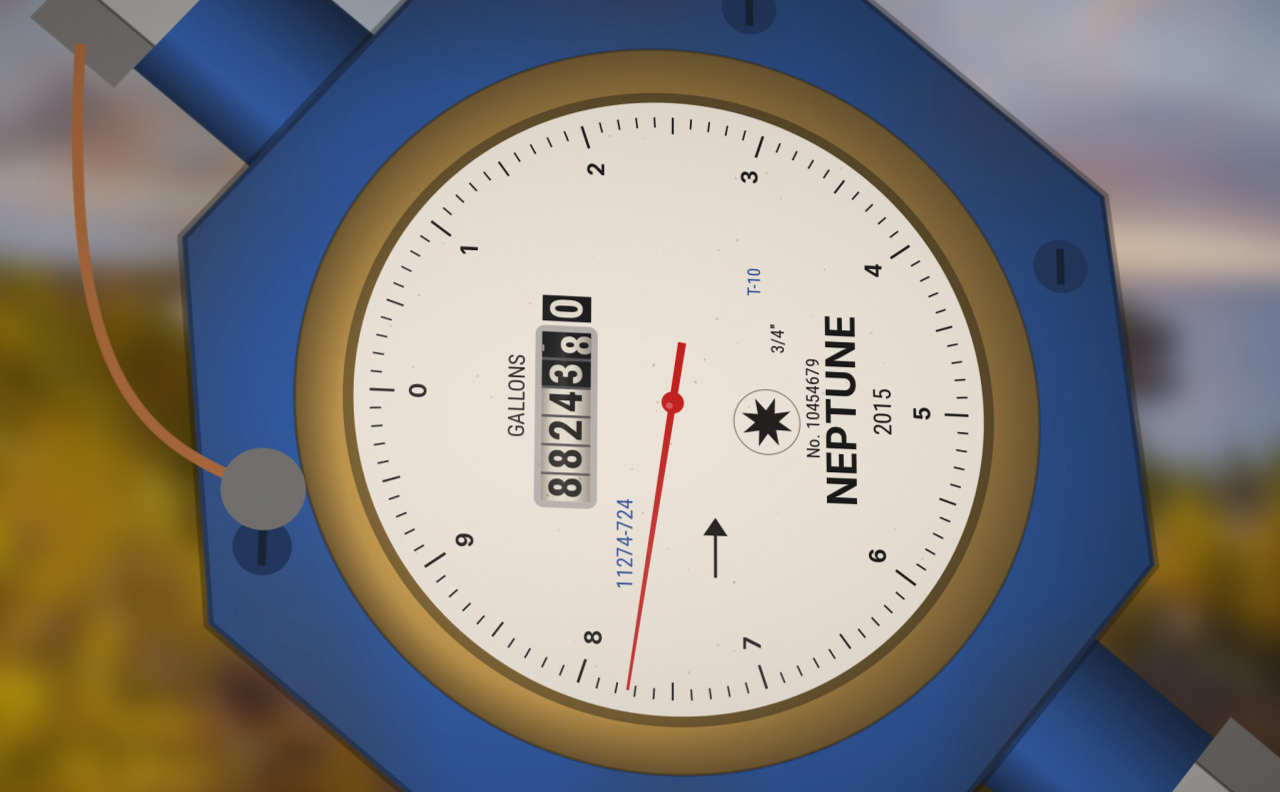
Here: 8824377.7 (gal)
